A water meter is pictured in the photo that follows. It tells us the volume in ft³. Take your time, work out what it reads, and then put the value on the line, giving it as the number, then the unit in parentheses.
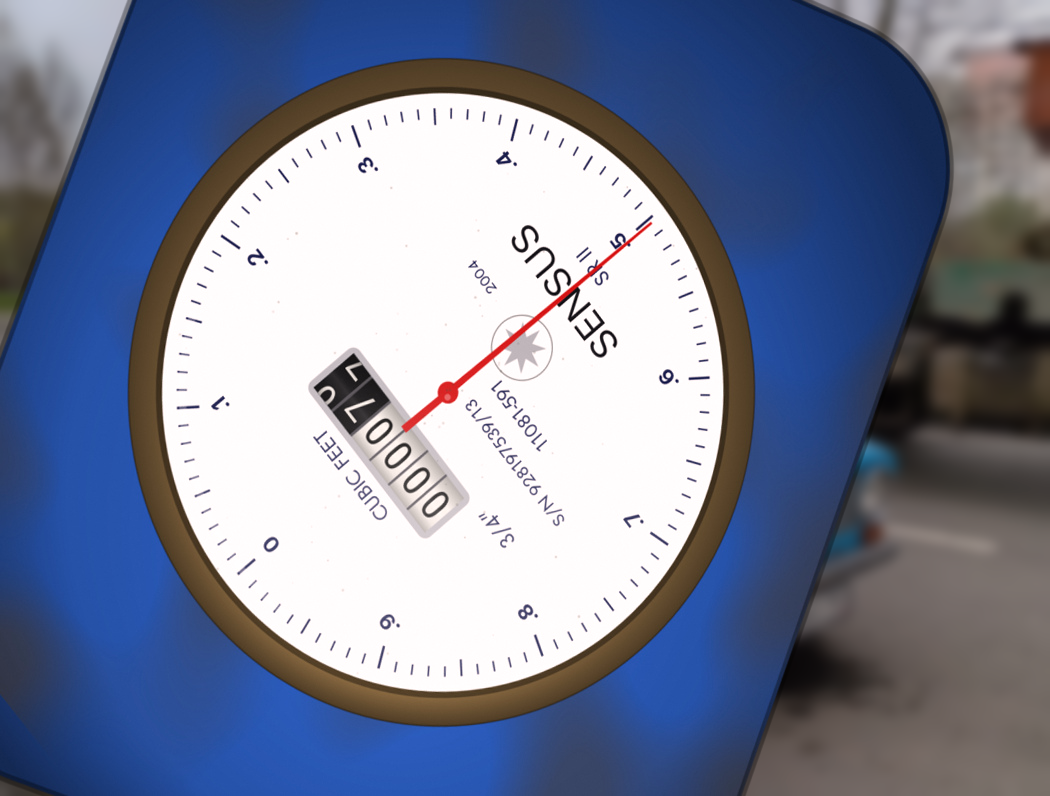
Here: 76.50 (ft³)
